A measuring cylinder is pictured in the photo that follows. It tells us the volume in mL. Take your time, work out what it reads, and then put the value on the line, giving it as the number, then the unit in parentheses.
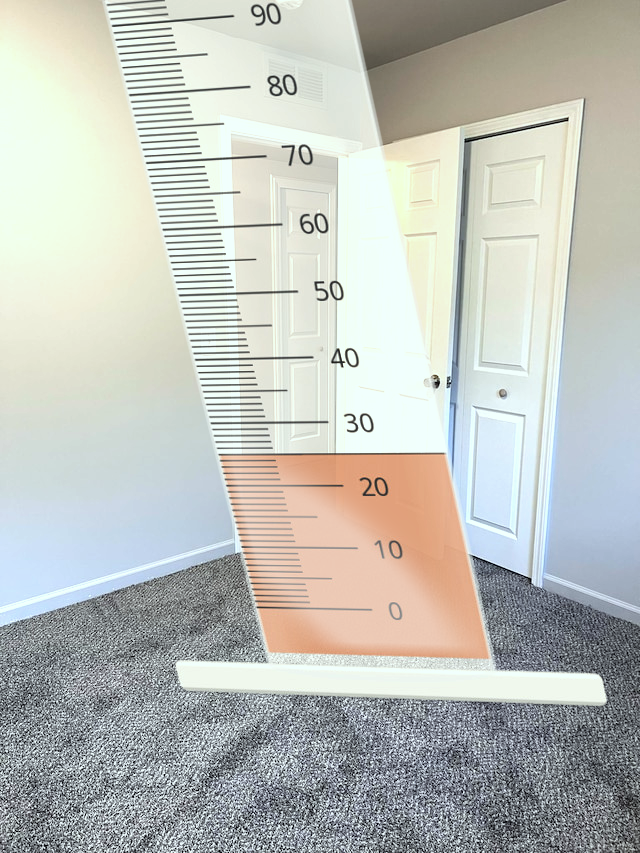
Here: 25 (mL)
